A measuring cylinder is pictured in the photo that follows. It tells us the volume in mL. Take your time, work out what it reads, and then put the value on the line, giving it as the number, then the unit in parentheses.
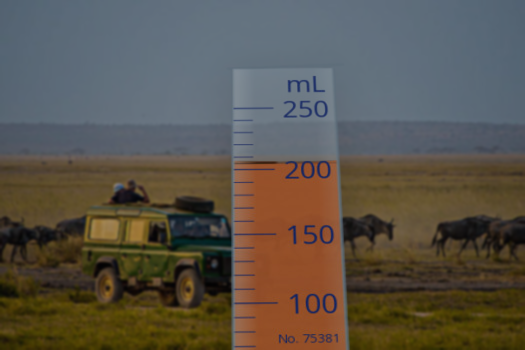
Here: 205 (mL)
